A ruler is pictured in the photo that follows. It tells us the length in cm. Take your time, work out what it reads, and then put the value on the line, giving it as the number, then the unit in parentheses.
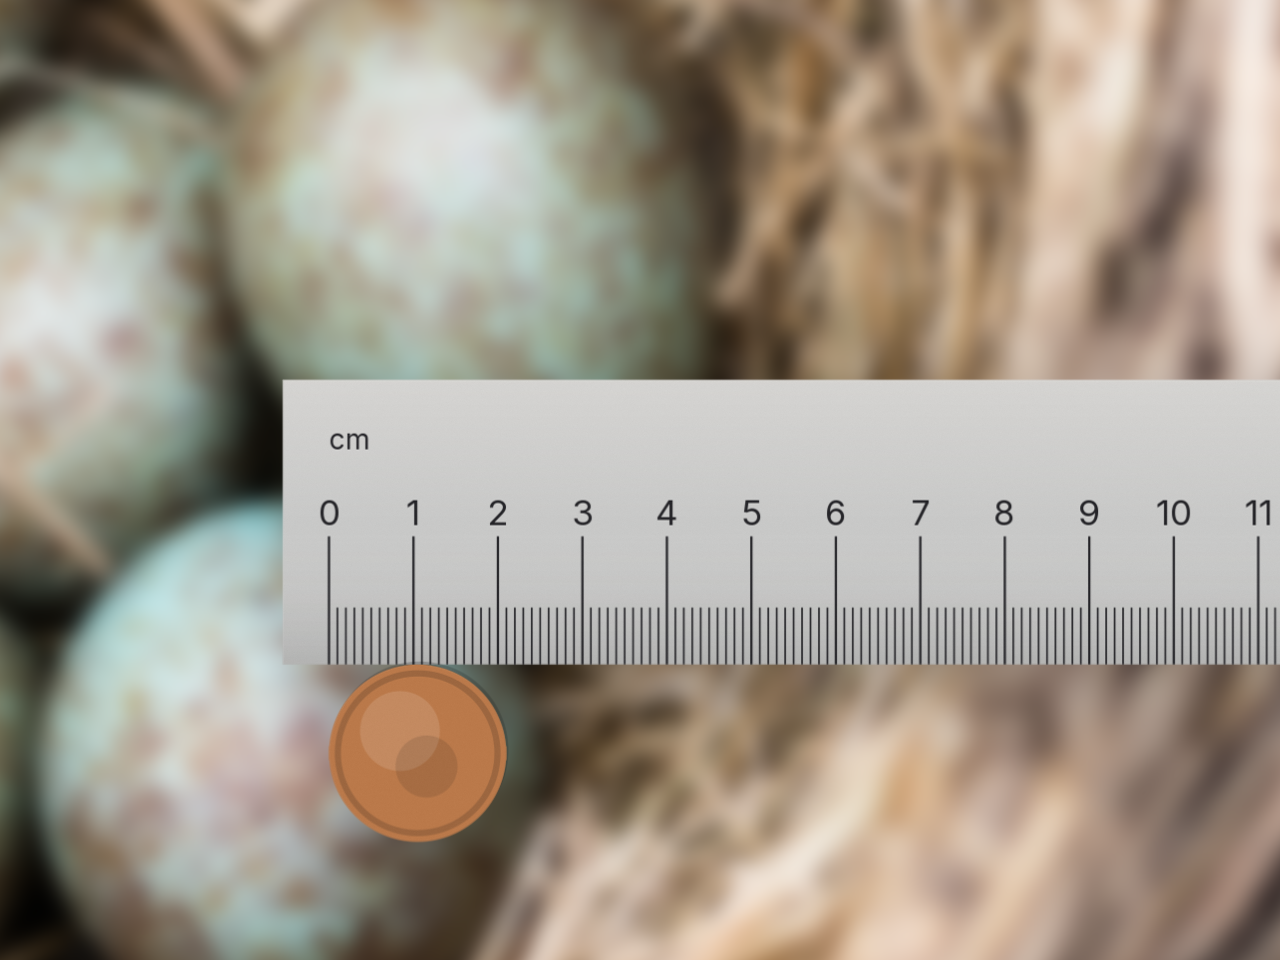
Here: 2.1 (cm)
